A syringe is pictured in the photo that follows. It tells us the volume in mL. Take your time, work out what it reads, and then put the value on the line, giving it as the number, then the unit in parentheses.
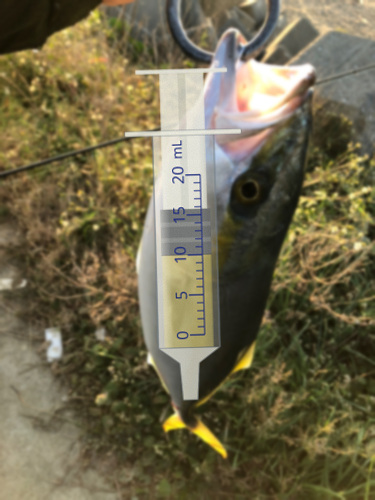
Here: 10 (mL)
